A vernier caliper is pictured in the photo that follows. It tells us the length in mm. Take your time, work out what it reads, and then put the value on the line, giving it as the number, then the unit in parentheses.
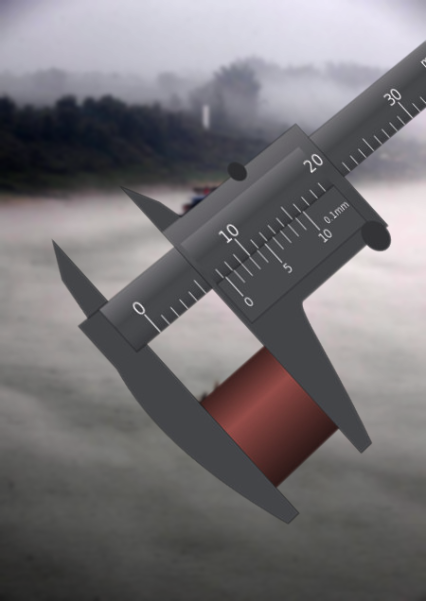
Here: 7.2 (mm)
